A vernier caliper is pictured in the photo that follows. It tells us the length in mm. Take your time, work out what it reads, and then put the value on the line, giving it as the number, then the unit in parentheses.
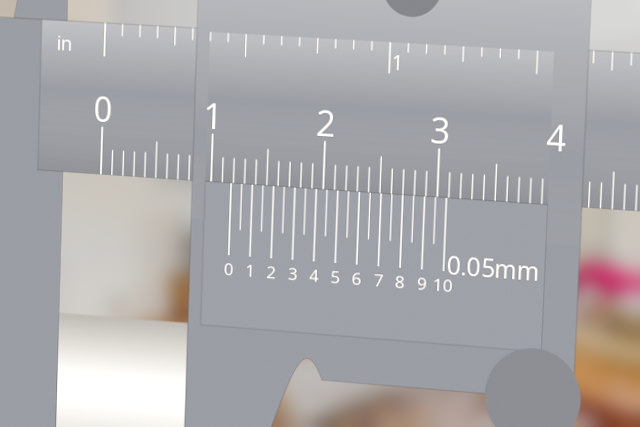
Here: 11.8 (mm)
